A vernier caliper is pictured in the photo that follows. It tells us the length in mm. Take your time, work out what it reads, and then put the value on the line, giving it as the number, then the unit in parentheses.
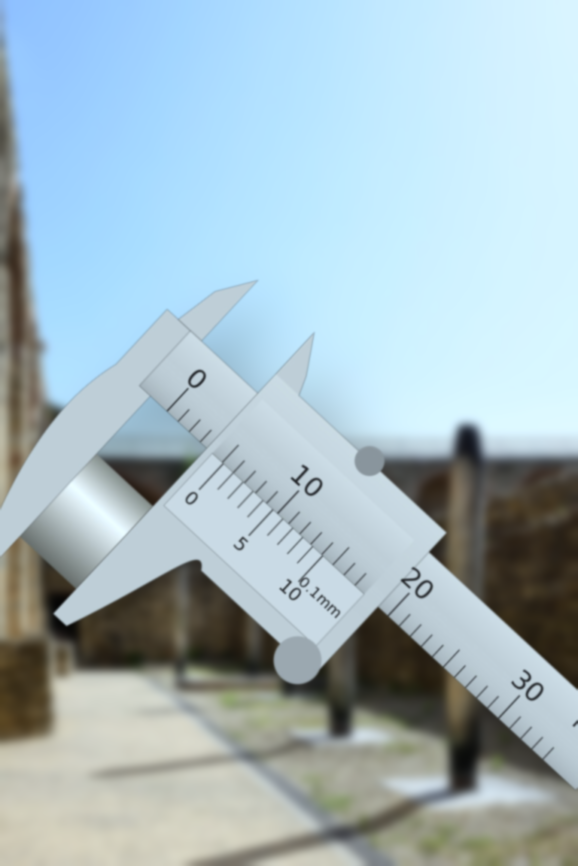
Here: 5.1 (mm)
